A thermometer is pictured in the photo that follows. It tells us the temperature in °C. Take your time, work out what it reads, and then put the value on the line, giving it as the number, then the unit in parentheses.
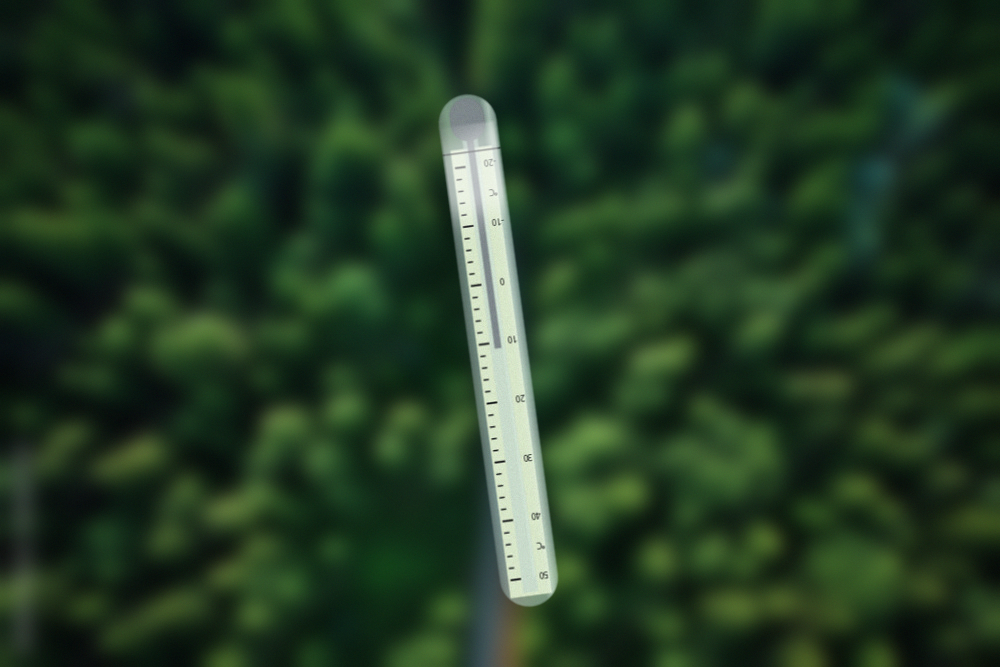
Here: 11 (°C)
